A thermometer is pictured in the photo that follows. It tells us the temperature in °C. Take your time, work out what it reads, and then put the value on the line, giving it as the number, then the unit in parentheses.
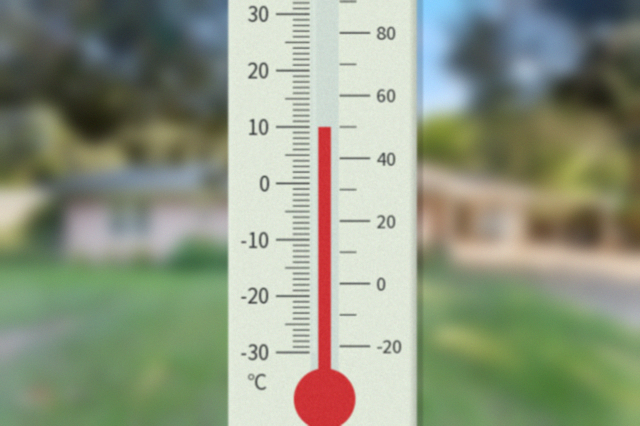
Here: 10 (°C)
